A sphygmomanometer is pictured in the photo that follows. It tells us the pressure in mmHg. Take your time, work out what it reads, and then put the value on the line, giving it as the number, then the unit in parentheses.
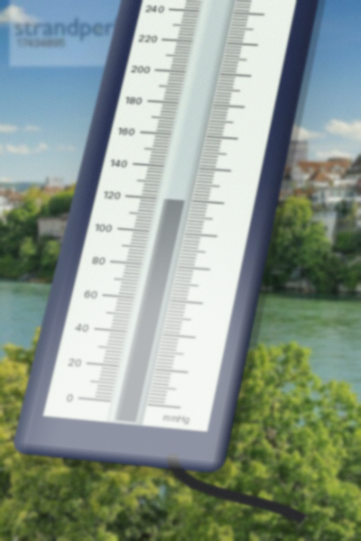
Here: 120 (mmHg)
